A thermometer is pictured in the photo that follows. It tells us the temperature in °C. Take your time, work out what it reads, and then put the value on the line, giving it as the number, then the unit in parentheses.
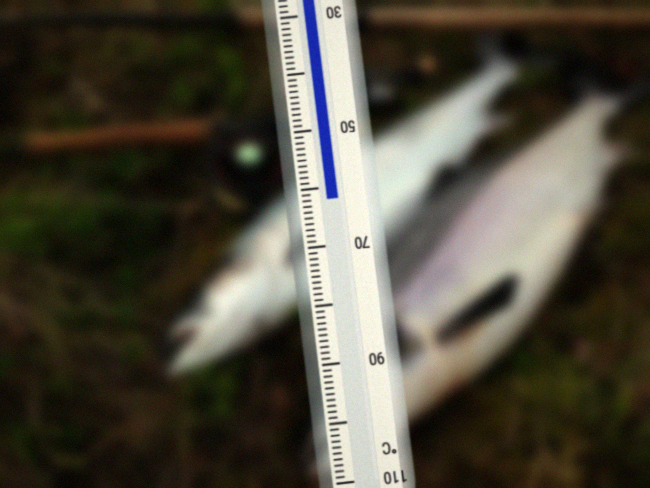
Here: 62 (°C)
